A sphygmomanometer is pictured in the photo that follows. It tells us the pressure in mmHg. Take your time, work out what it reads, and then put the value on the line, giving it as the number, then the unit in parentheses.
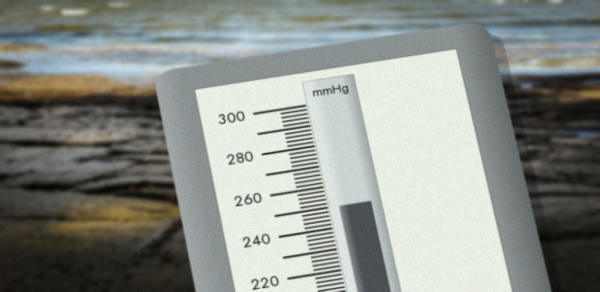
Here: 250 (mmHg)
